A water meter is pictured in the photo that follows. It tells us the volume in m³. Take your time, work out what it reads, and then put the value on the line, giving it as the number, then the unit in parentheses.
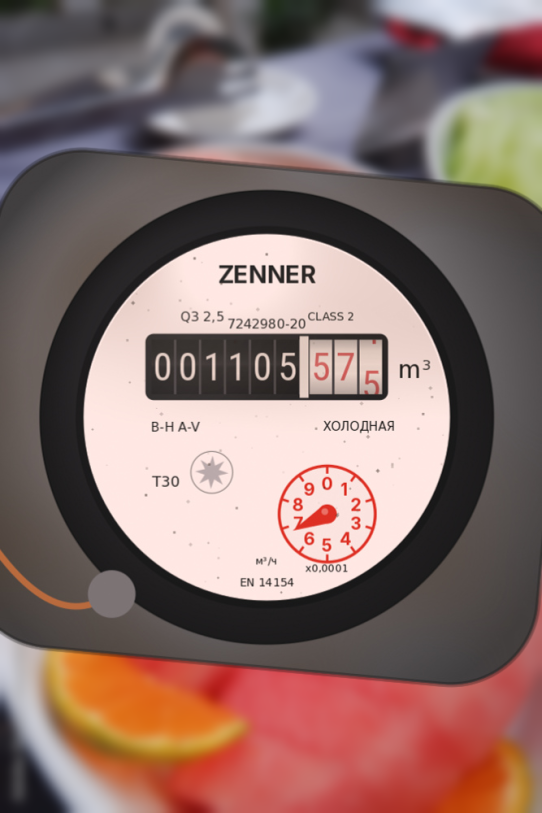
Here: 1105.5746 (m³)
